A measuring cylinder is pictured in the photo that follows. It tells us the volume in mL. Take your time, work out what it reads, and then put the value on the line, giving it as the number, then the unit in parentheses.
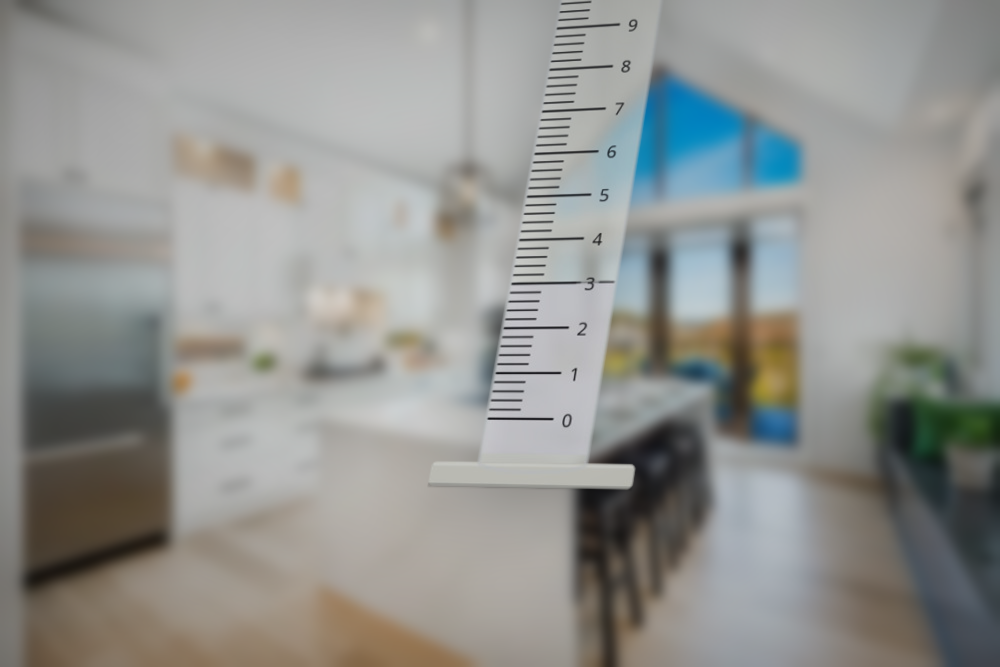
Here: 3 (mL)
